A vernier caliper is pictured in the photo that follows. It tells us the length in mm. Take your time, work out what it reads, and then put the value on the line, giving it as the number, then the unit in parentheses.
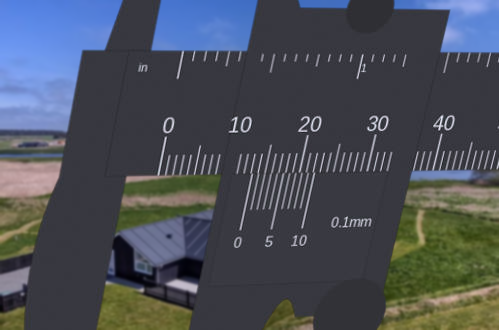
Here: 13.2 (mm)
